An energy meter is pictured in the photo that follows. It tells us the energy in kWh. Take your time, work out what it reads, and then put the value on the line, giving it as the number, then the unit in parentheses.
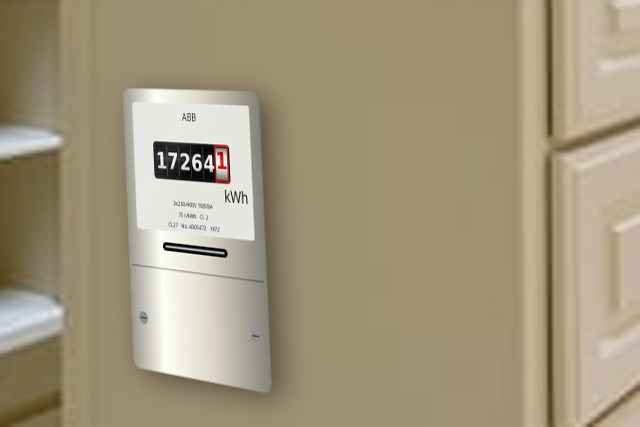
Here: 17264.1 (kWh)
